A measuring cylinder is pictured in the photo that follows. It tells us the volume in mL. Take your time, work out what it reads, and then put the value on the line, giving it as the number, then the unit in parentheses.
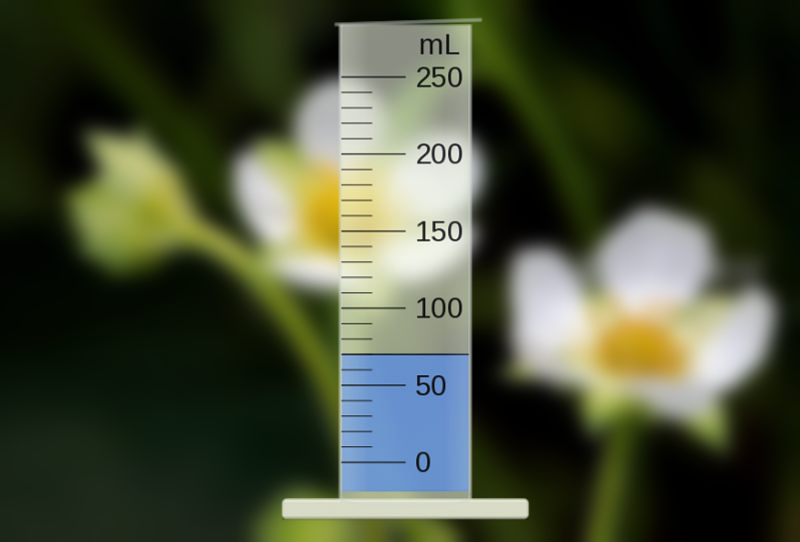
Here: 70 (mL)
